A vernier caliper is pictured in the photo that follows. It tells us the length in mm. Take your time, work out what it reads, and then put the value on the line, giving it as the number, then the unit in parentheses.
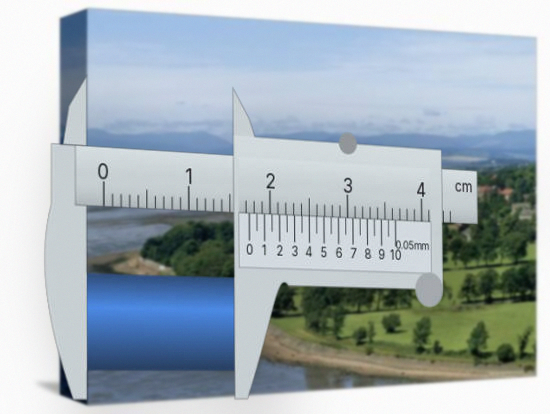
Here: 17.4 (mm)
